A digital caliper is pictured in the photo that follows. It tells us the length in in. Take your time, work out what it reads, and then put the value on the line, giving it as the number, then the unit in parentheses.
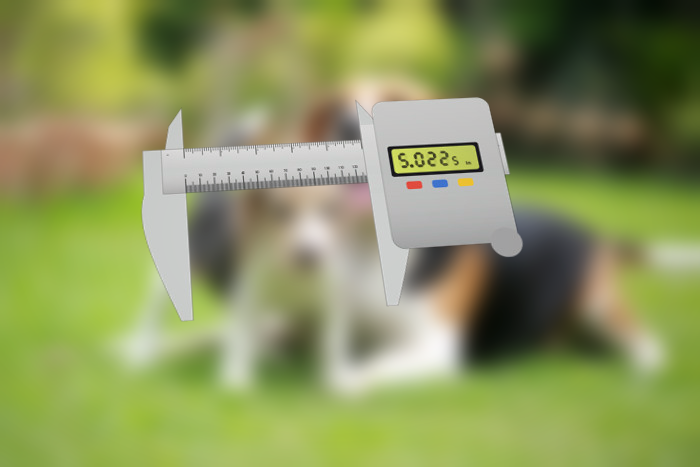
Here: 5.0225 (in)
